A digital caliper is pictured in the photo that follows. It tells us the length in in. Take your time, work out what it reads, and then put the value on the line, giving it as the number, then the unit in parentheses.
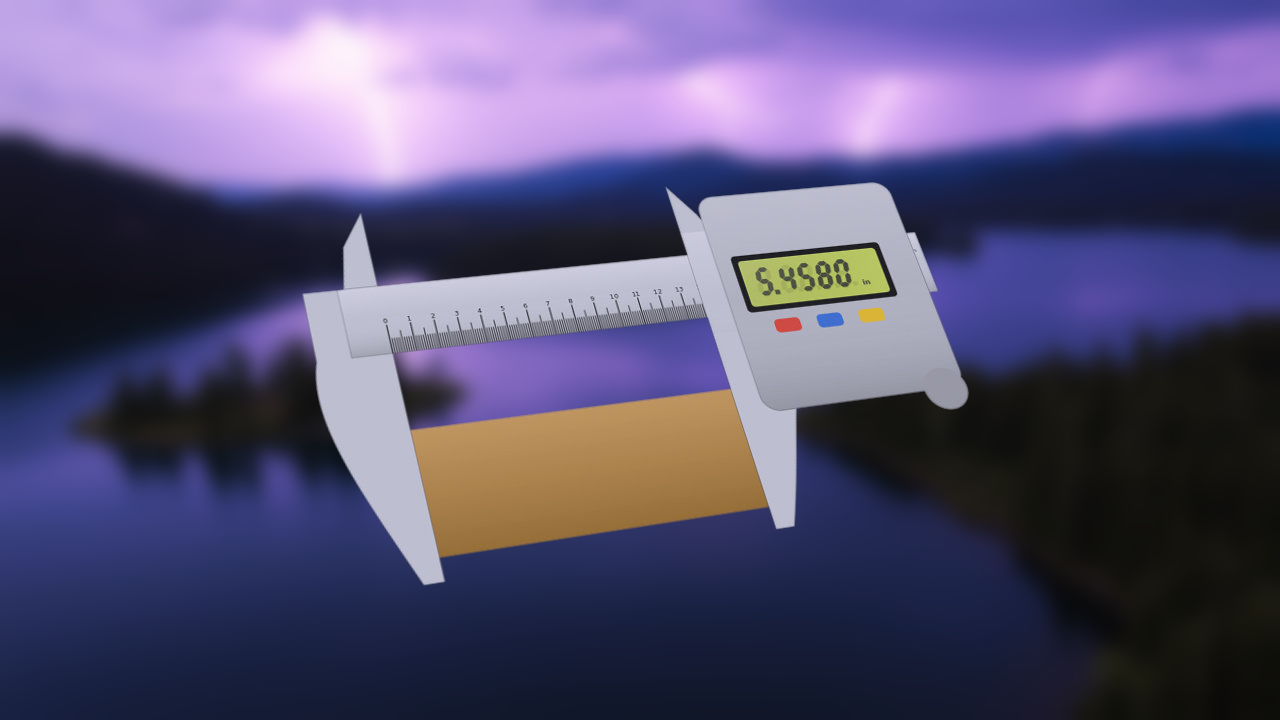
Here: 5.4580 (in)
